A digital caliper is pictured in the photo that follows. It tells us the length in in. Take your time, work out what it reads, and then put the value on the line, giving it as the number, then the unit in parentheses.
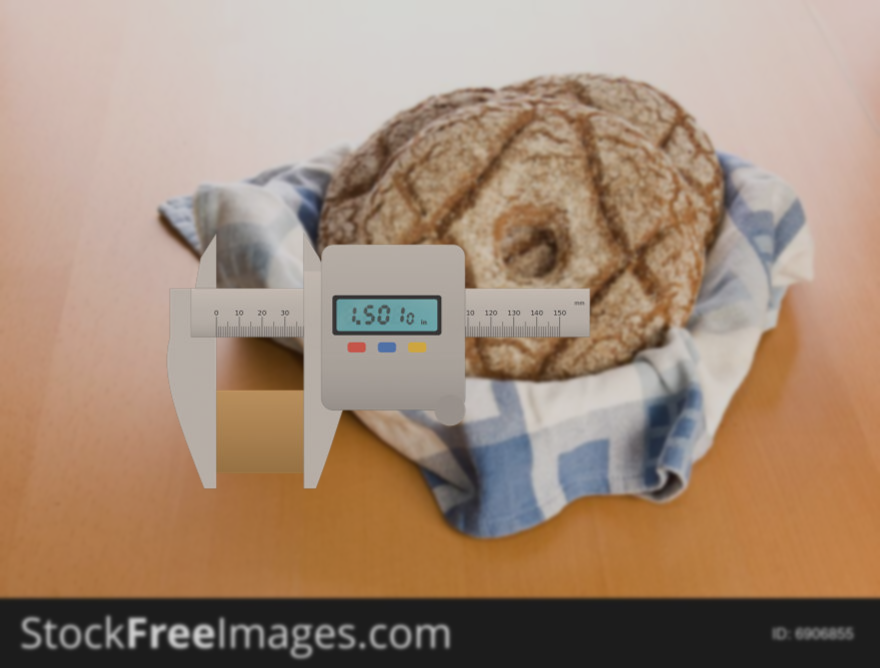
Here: 1.5010 (in)
